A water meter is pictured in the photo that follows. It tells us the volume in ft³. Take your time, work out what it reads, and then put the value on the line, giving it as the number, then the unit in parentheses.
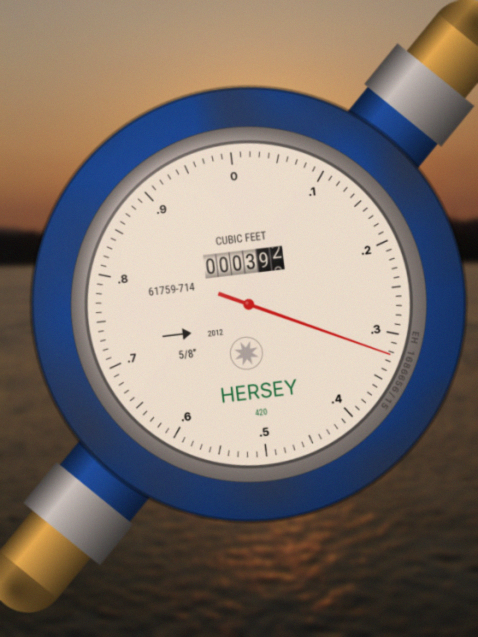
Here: 392.32 (ft³)
